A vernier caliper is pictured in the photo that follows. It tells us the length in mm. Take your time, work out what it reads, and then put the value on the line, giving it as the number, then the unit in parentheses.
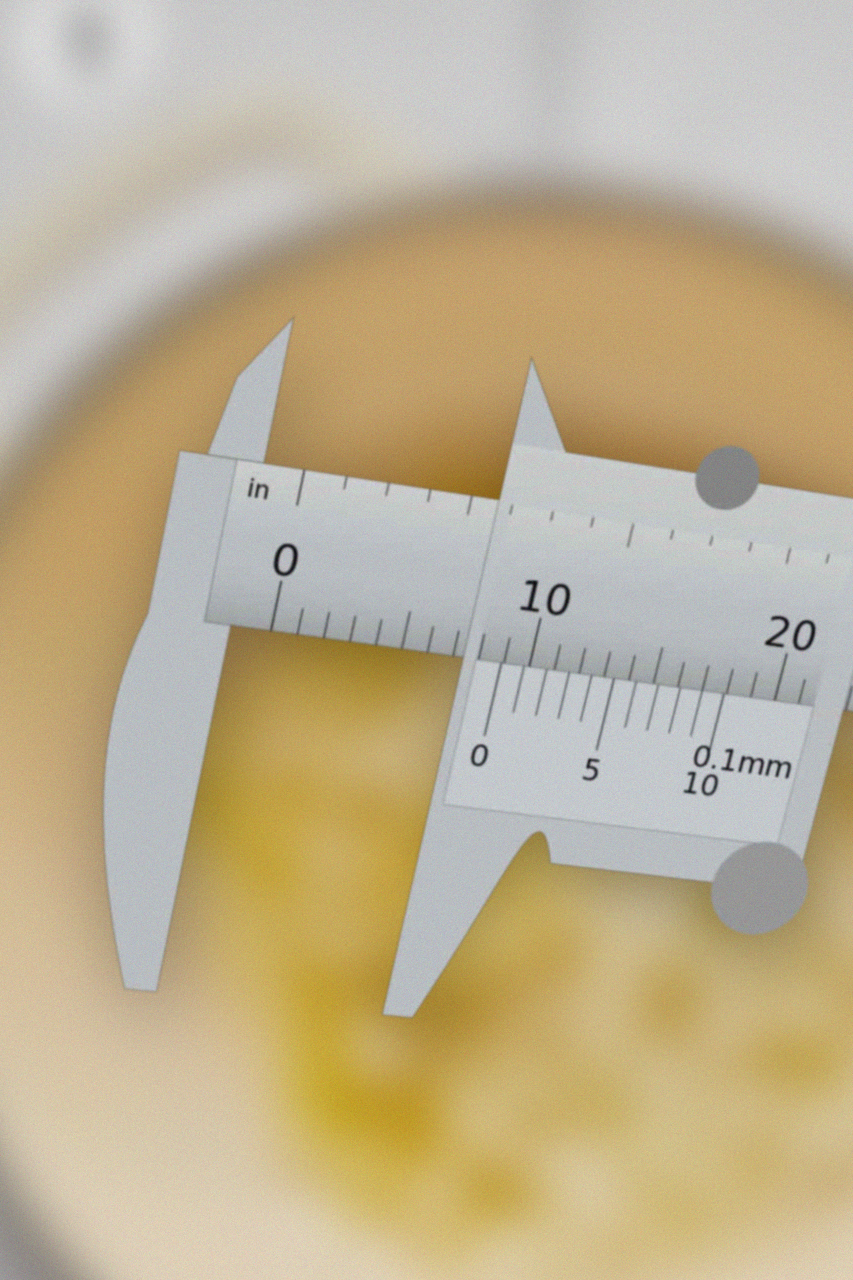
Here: 8.9 (mm)
